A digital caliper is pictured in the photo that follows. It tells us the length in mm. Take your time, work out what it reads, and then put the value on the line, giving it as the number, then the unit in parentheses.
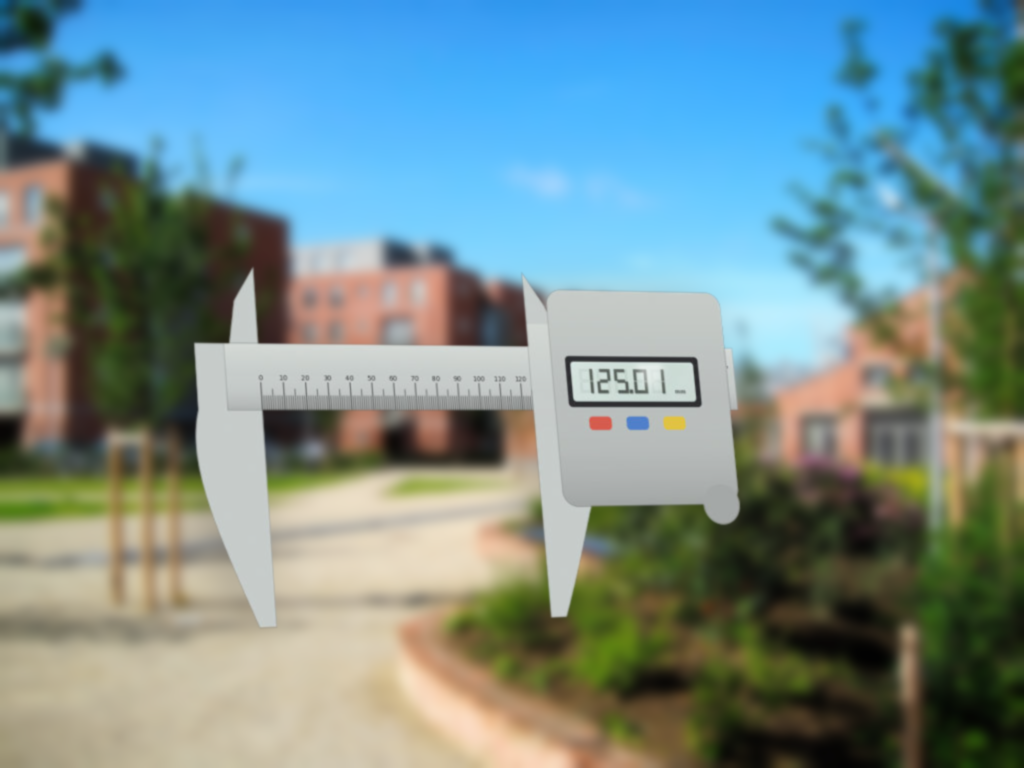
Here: 125.01 (mm)
